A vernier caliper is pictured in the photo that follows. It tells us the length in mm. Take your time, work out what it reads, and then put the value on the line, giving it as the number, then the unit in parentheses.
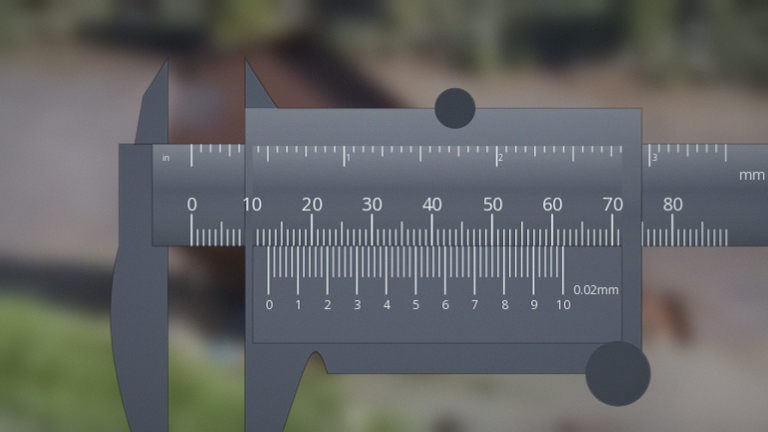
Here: 12.8 (mm)
